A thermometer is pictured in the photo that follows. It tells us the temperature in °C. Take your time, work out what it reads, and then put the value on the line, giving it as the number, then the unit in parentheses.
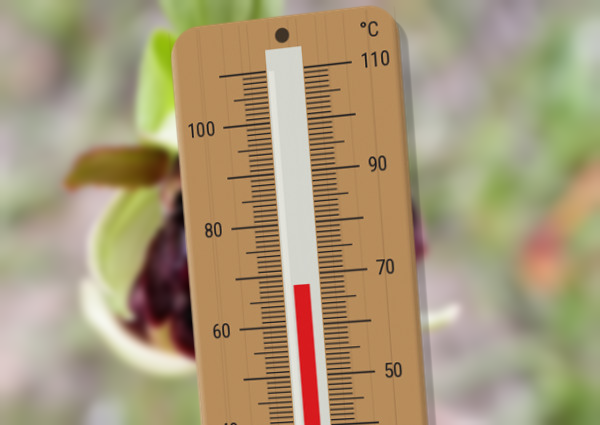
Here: 68 (°C)
